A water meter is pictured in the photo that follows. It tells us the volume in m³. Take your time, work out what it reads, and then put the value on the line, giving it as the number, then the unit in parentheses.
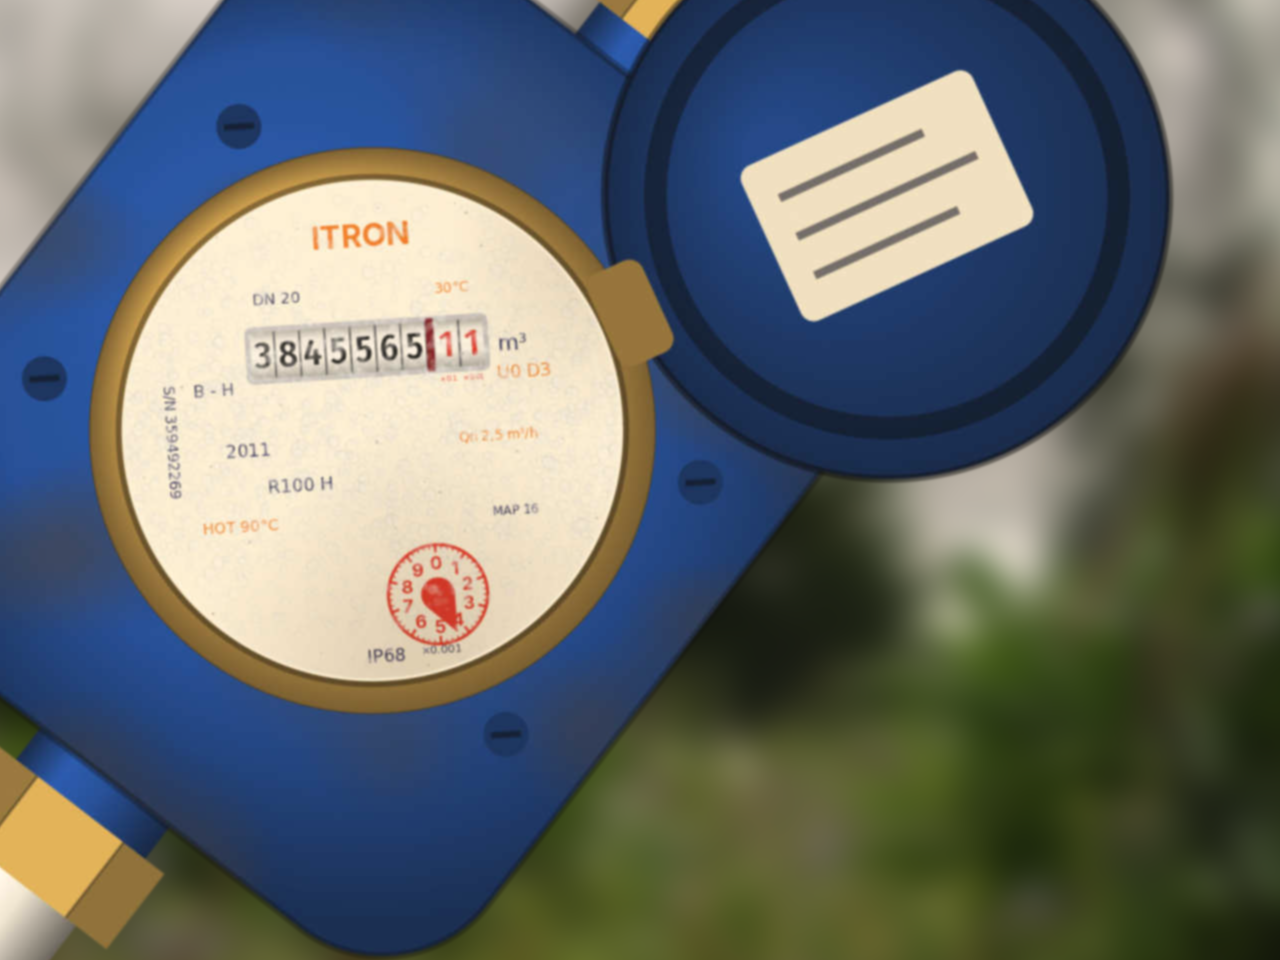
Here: 3845565.114 (m³)
